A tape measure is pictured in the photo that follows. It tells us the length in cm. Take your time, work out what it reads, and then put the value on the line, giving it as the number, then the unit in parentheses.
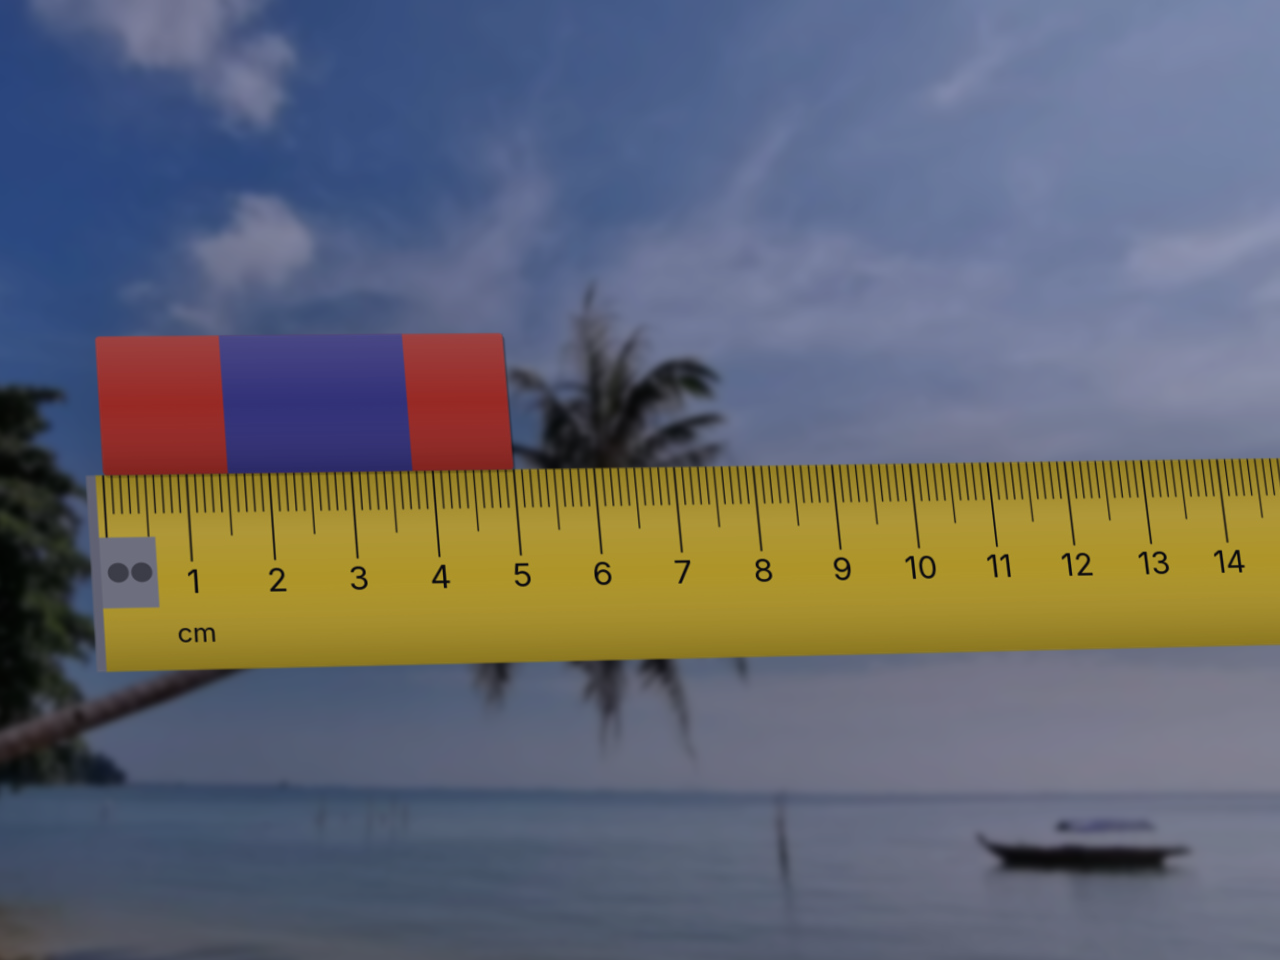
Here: 5 (cm)
